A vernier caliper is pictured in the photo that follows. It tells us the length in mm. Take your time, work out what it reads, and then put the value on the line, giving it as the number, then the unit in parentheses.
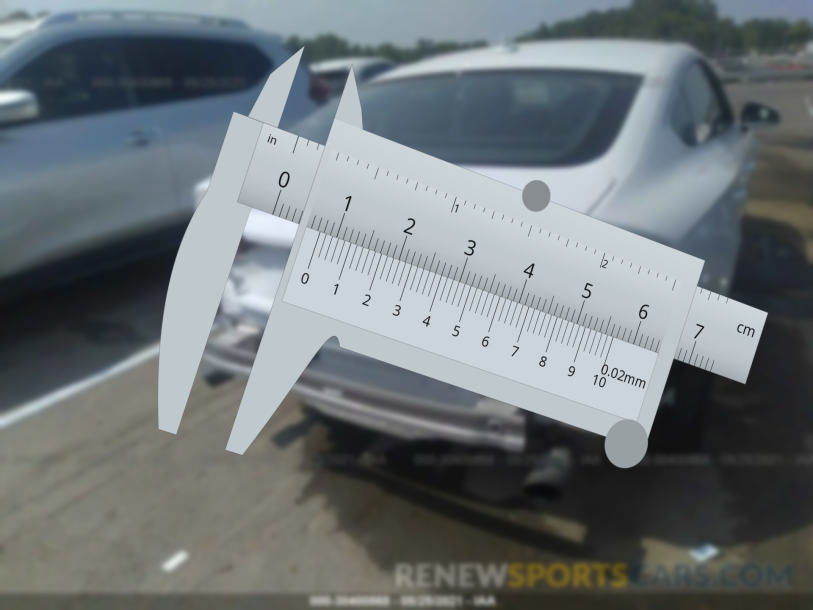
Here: 7.4 (mm)
